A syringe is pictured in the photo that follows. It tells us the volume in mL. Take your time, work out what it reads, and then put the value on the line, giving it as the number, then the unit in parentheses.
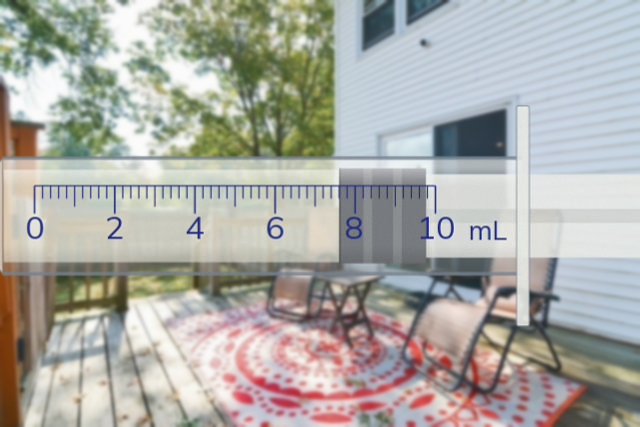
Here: 7.6 (mL)
